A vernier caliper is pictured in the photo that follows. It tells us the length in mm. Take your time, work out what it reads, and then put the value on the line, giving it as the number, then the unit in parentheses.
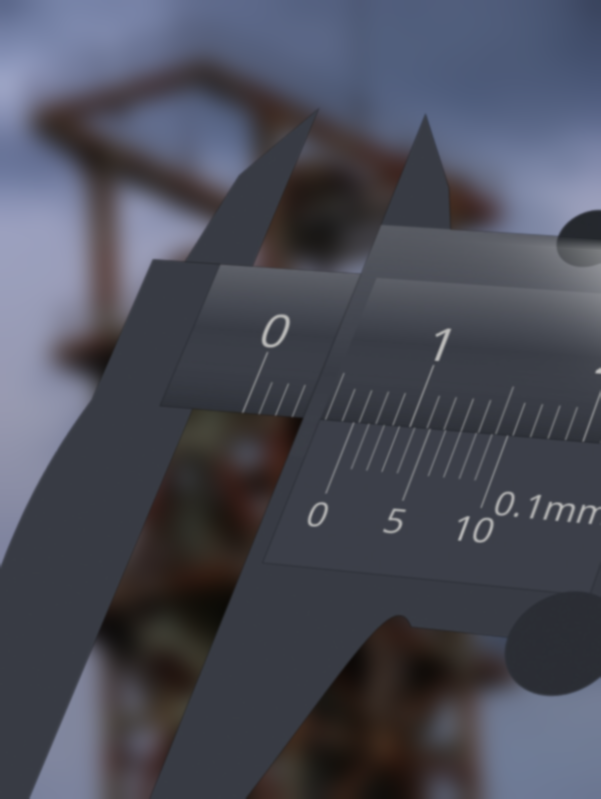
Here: 6.7 (mm)
